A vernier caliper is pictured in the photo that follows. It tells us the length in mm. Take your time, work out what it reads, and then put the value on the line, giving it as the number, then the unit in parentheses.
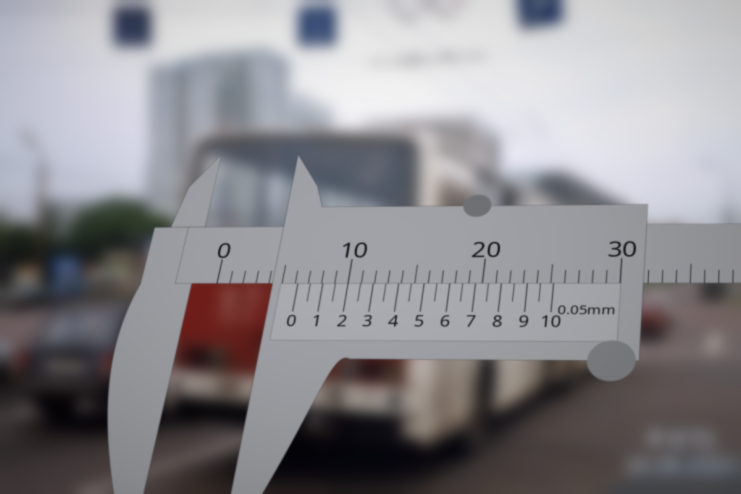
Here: 6.2 (mm)
